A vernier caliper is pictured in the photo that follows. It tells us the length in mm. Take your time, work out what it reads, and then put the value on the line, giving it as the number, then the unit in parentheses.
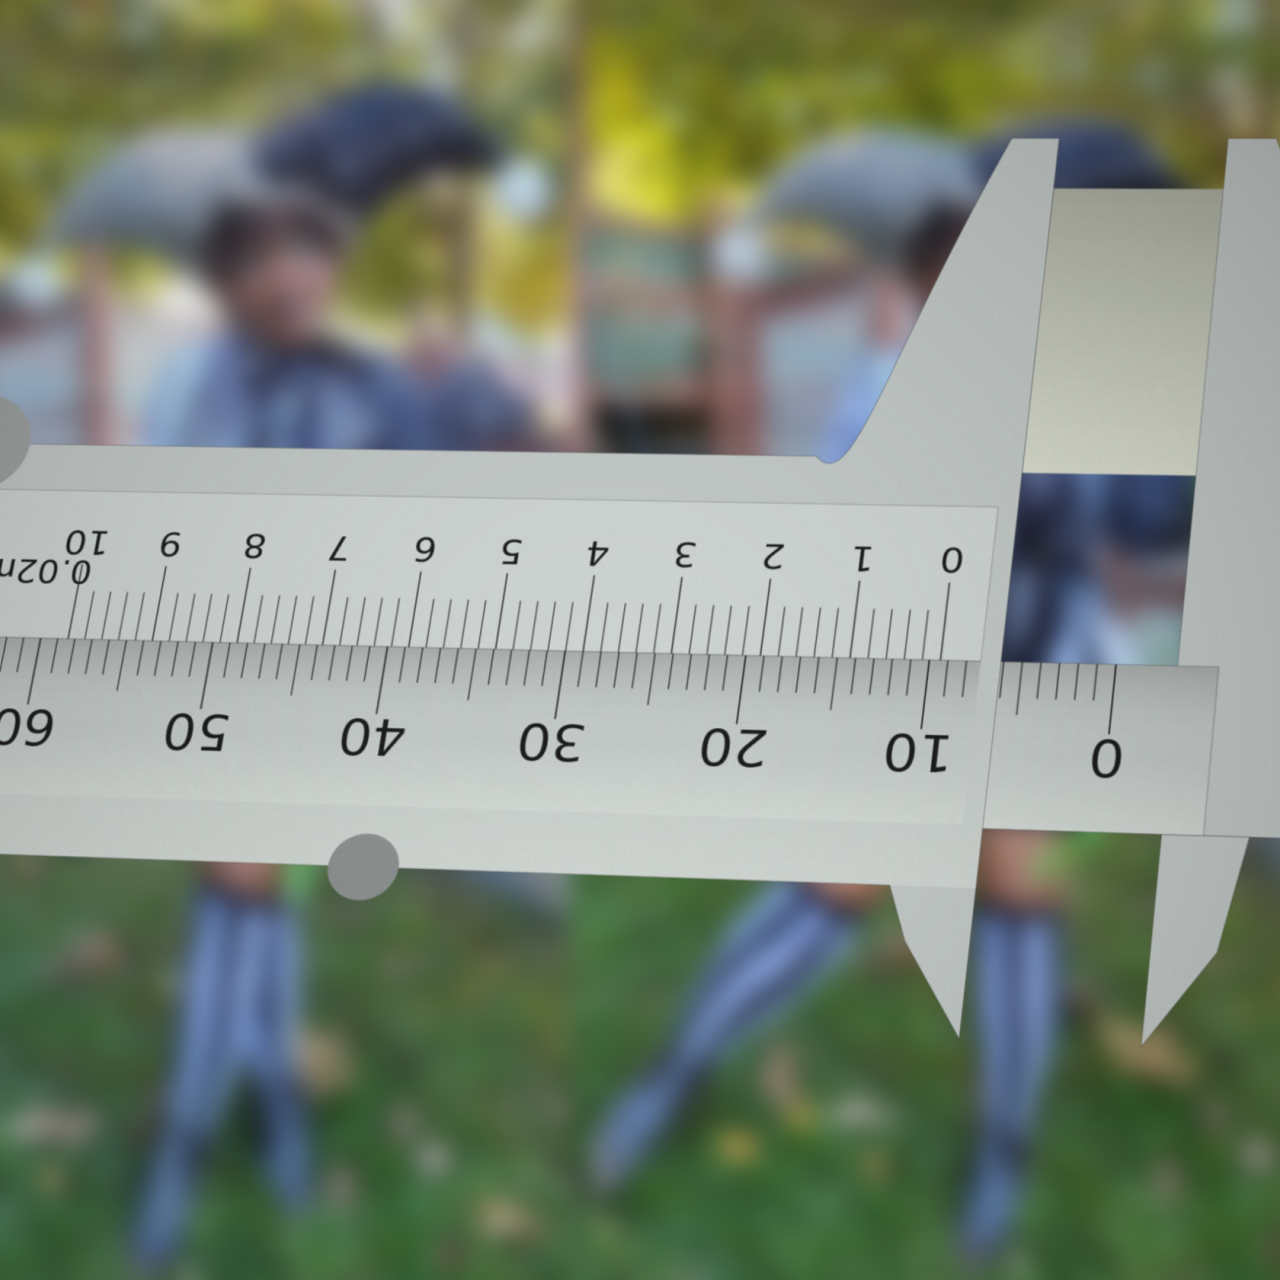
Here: 9.4 (mm)
